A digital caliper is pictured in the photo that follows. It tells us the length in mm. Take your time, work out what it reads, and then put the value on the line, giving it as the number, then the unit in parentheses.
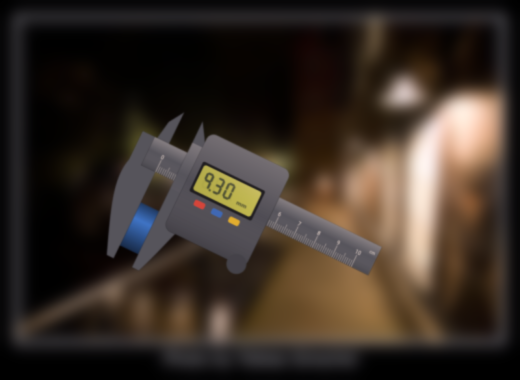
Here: 9.30 (mm)
